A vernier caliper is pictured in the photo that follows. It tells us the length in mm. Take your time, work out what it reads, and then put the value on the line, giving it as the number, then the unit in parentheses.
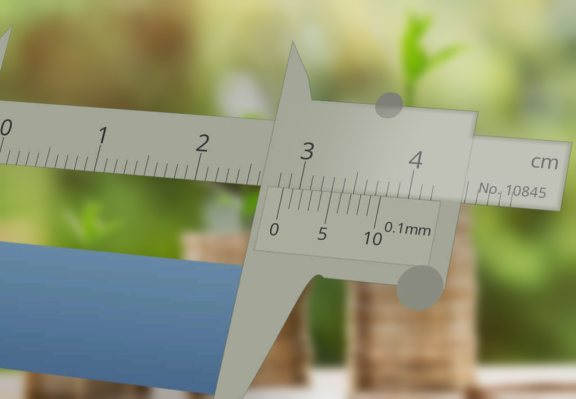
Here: 28.5 (mm)
